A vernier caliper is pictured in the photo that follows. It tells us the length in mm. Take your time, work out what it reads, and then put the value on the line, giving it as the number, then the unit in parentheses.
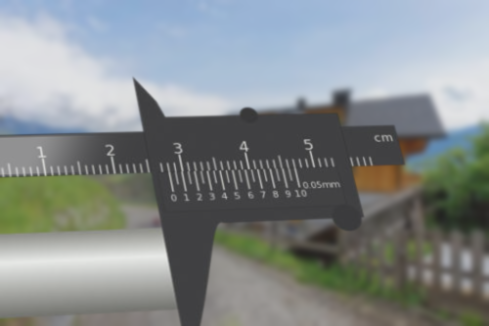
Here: 28.0 (mm)
